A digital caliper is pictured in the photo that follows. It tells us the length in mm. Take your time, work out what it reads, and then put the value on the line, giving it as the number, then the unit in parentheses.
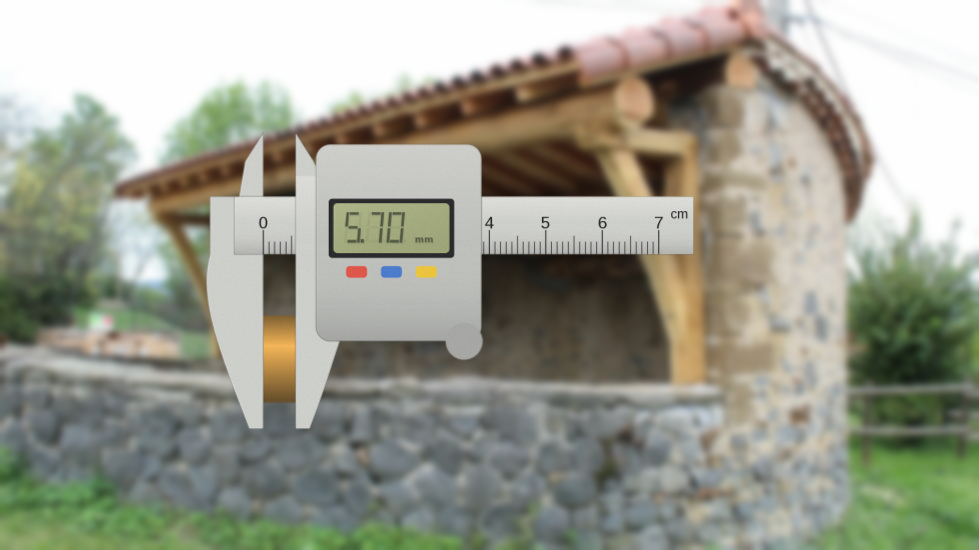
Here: 5.70 (mm)
